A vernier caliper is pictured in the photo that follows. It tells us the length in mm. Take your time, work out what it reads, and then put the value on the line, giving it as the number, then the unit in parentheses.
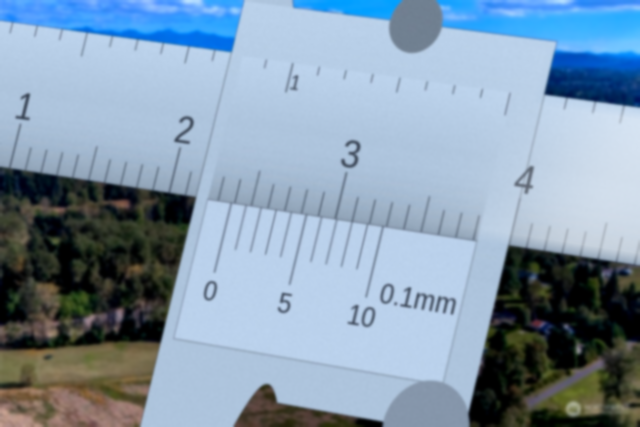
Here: 23.8 (mm)
